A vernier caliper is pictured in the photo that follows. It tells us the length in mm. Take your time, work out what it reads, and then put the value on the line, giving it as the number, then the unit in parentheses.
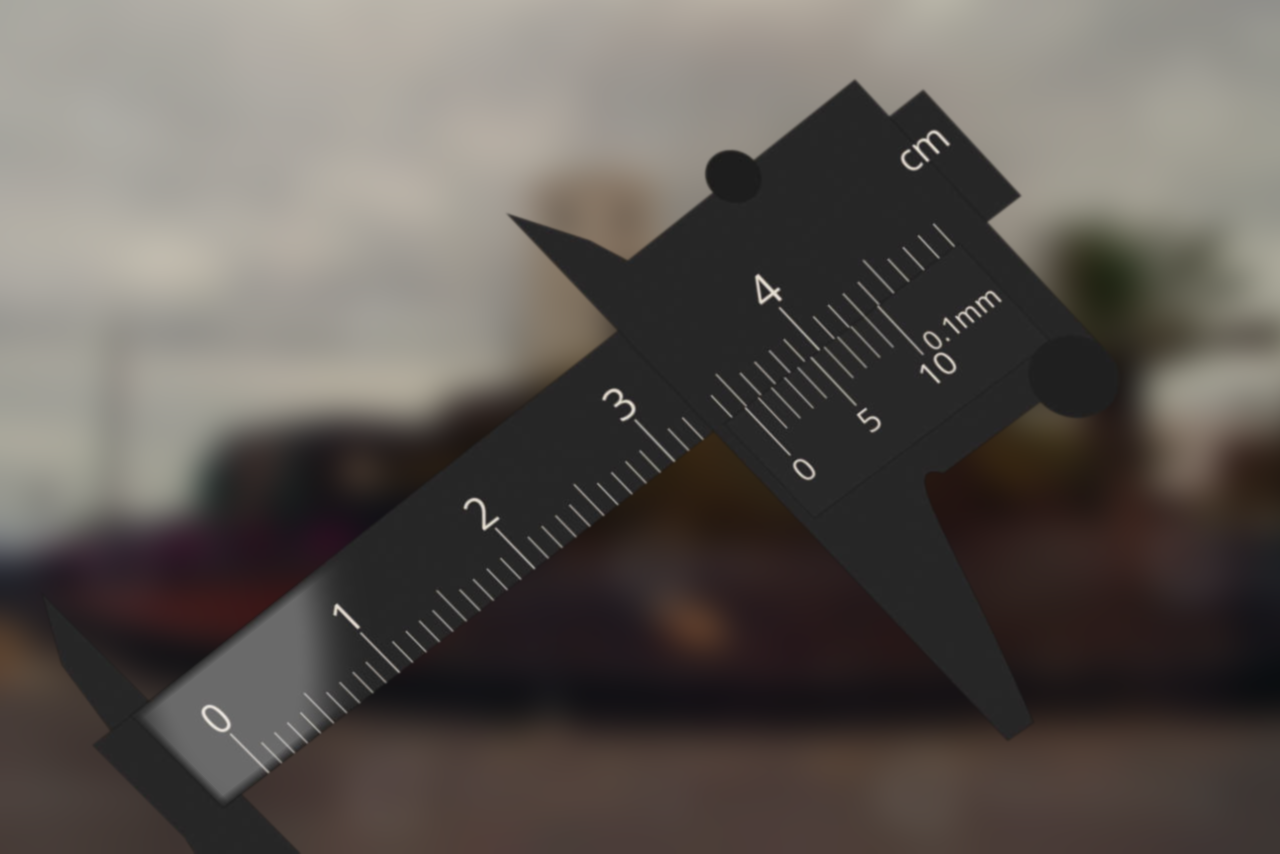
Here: 34.9 (mm)
